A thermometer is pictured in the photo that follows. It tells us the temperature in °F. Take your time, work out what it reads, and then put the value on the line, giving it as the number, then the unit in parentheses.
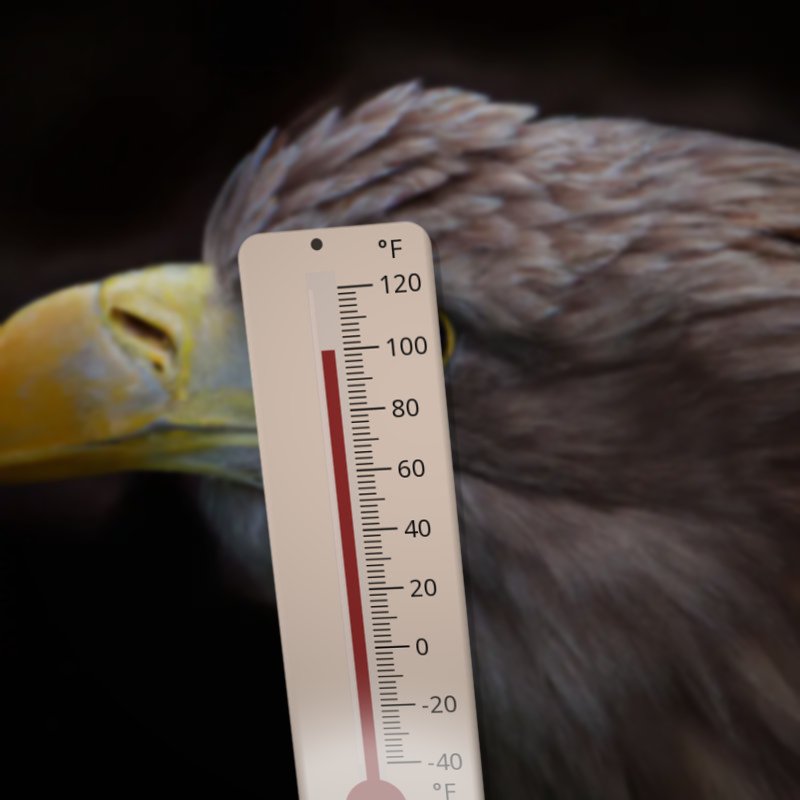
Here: 100 (°F)
